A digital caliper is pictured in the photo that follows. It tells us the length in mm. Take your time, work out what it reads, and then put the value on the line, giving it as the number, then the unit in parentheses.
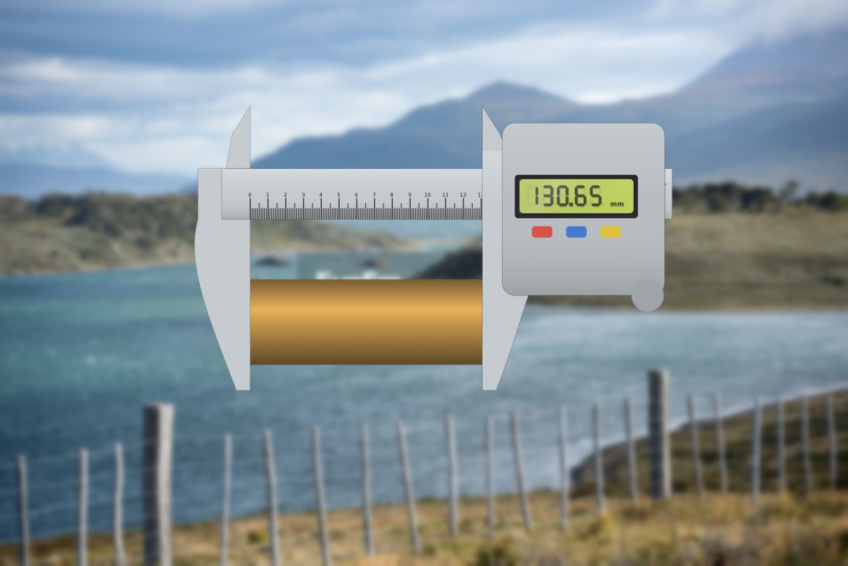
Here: 130.65 (mm)
